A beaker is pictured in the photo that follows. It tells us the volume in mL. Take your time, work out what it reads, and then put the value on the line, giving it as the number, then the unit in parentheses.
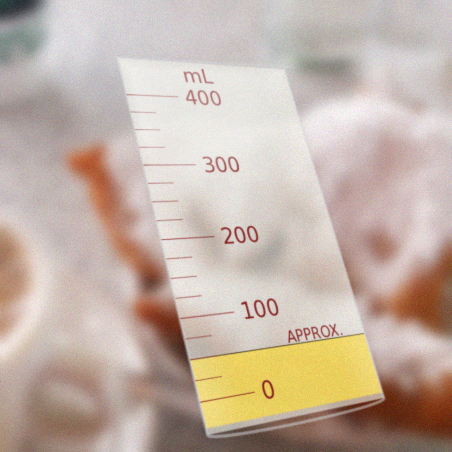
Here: 50 (mL)
